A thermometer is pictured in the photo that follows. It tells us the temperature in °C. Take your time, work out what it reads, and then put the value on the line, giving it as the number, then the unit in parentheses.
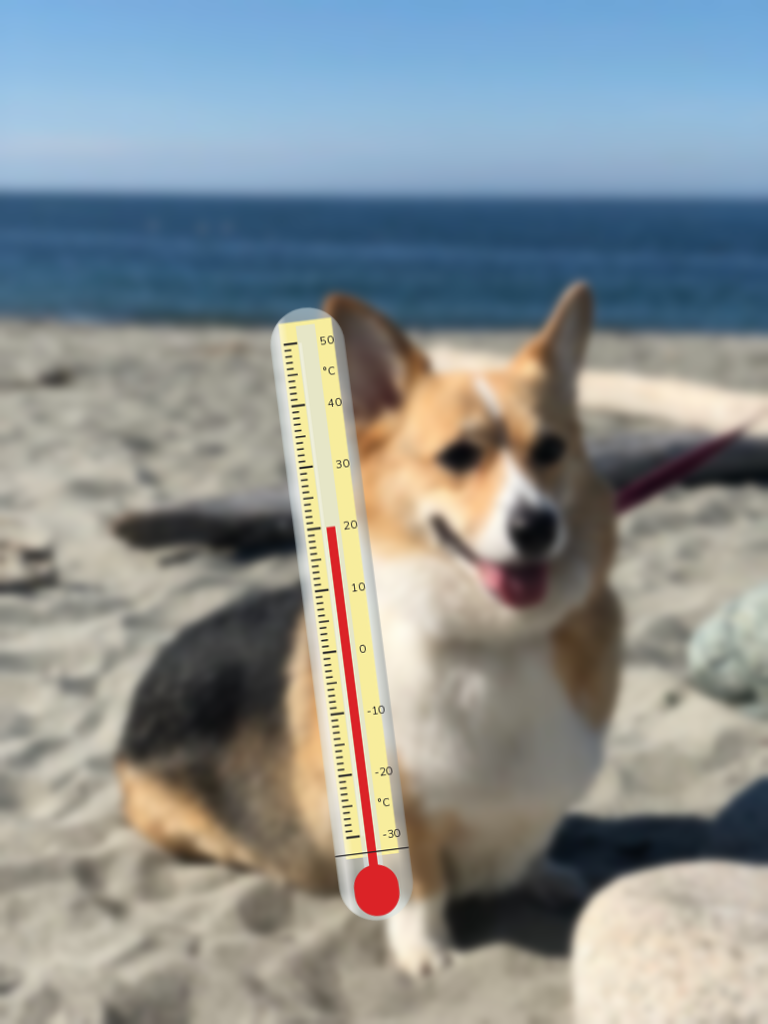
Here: 20 (°C)
